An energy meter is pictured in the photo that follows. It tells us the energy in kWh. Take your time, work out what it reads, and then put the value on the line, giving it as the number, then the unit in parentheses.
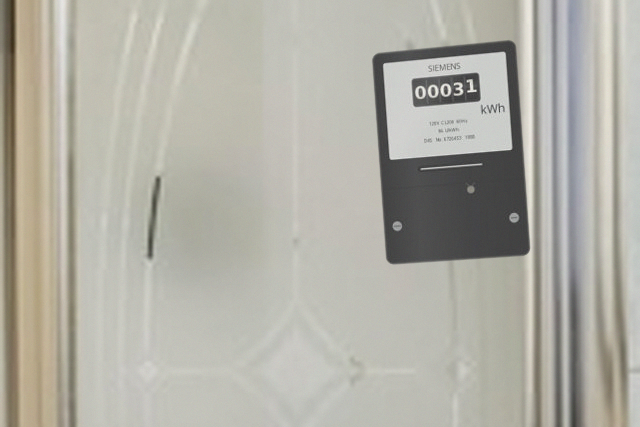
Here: 31 (kWh)
